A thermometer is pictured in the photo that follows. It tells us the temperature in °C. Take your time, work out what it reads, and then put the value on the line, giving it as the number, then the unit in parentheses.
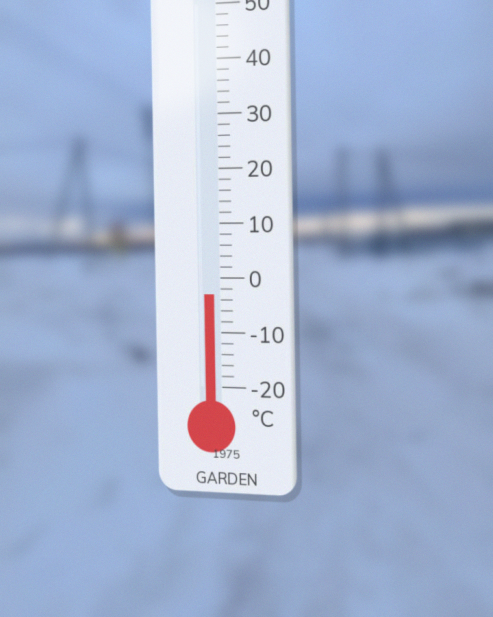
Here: -3 (°C)
